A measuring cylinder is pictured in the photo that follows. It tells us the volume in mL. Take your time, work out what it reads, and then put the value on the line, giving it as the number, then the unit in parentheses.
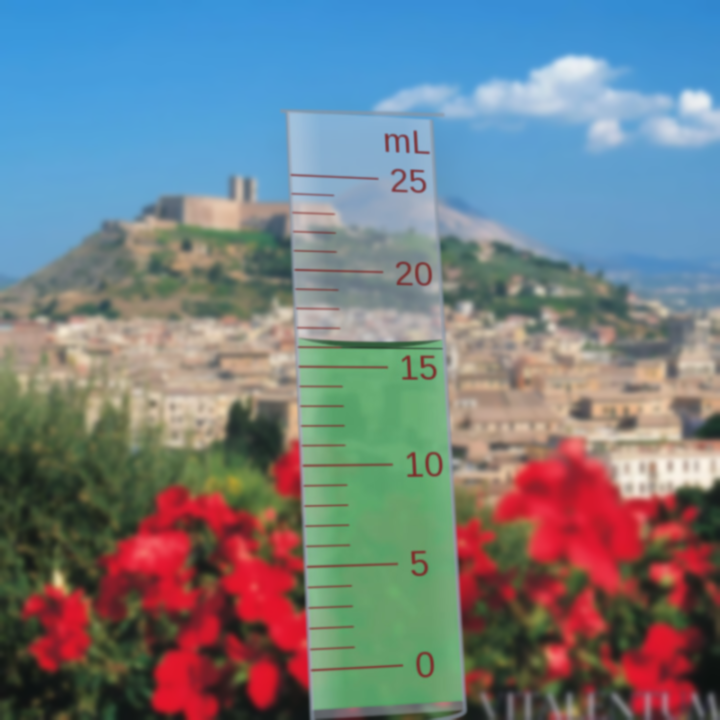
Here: 16 (mL)
